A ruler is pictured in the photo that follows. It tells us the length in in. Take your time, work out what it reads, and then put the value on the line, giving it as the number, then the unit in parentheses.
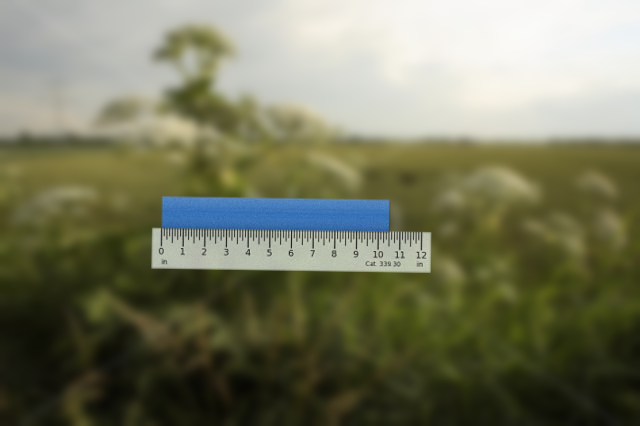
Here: 10.5 (in)
